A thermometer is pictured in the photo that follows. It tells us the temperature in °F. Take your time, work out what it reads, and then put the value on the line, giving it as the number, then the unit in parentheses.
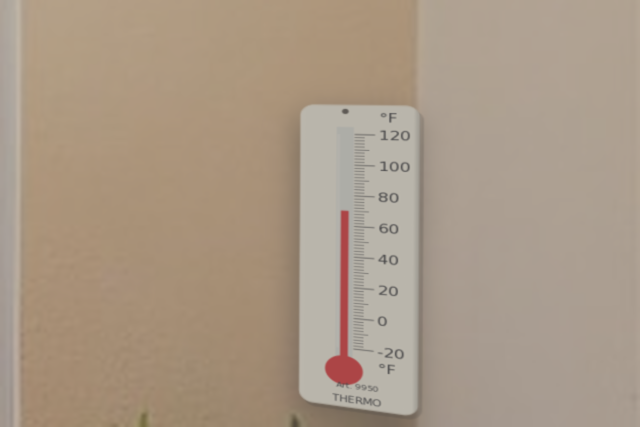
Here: 70 (°F)
